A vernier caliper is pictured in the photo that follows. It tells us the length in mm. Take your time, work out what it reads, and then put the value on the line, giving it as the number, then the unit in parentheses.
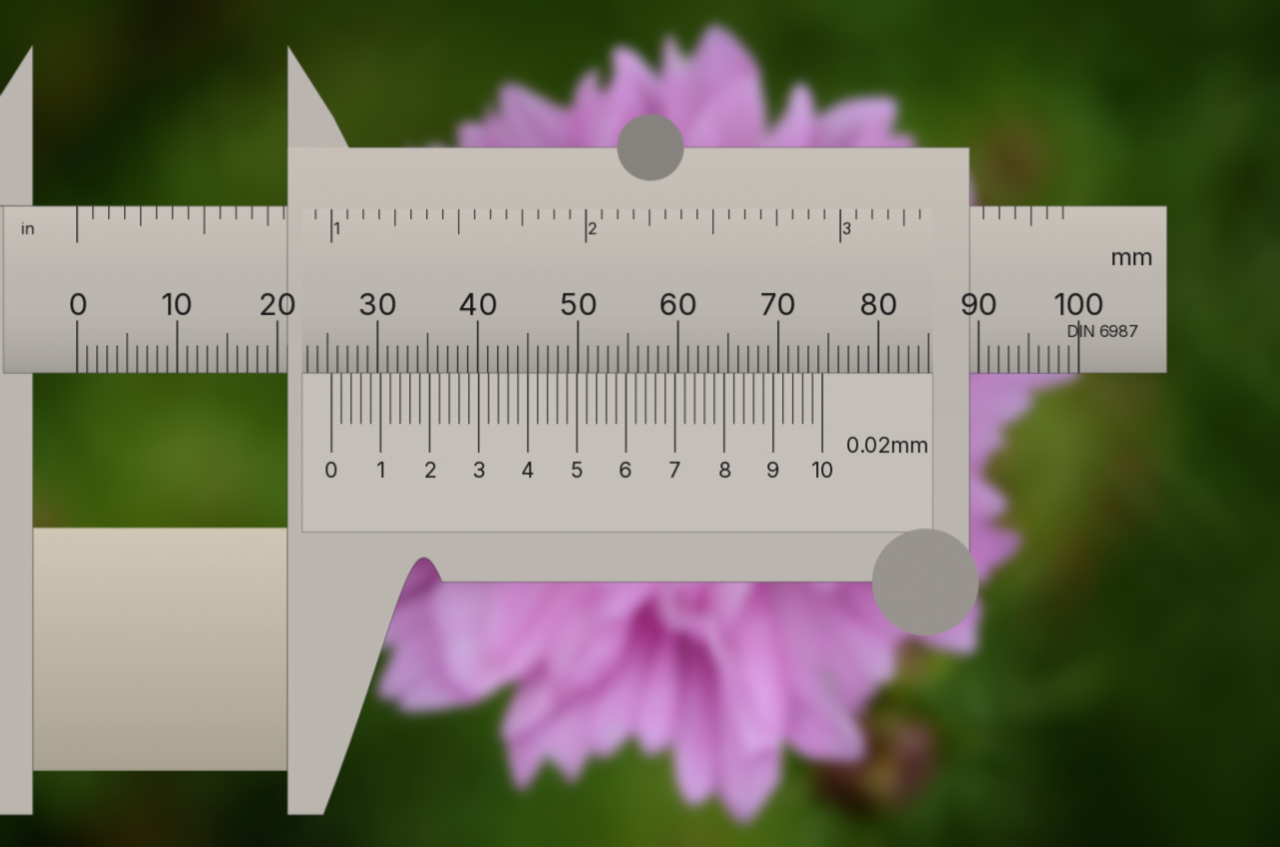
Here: 25.4 (mm)
